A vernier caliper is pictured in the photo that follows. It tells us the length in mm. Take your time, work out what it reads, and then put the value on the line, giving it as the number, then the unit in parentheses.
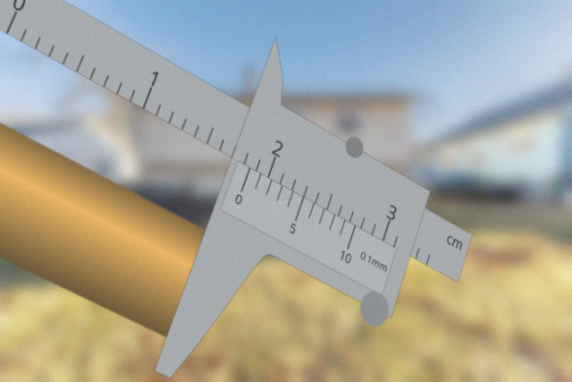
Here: 18.5 (mm)
